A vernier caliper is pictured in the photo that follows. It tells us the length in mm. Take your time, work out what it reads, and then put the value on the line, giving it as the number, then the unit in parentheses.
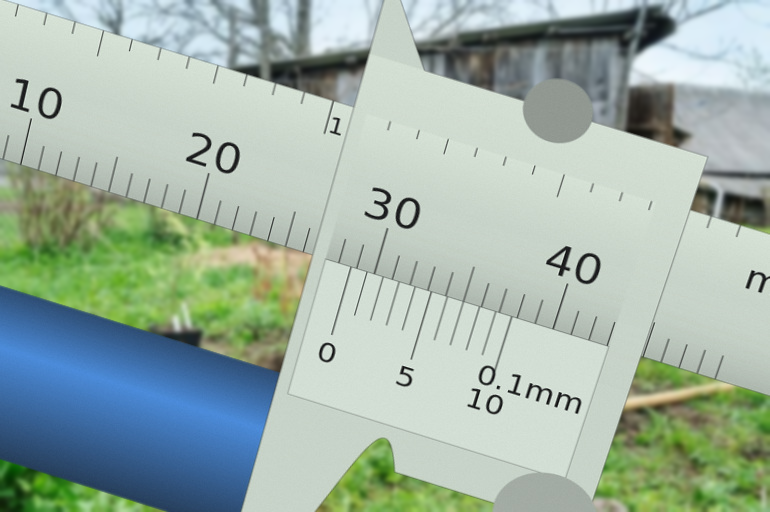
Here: 28.7 (mm)
